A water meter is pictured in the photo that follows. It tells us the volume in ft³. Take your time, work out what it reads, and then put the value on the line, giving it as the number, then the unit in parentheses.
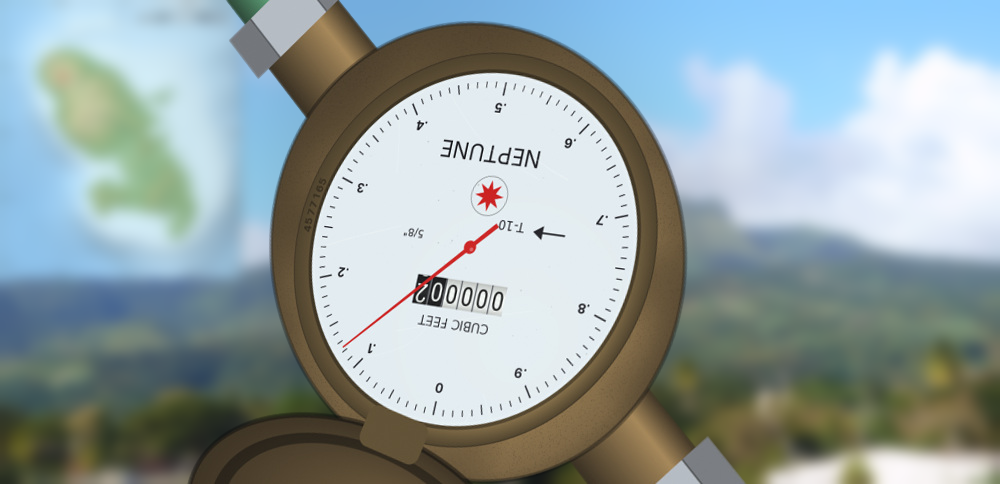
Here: 2.12 (ft³)
